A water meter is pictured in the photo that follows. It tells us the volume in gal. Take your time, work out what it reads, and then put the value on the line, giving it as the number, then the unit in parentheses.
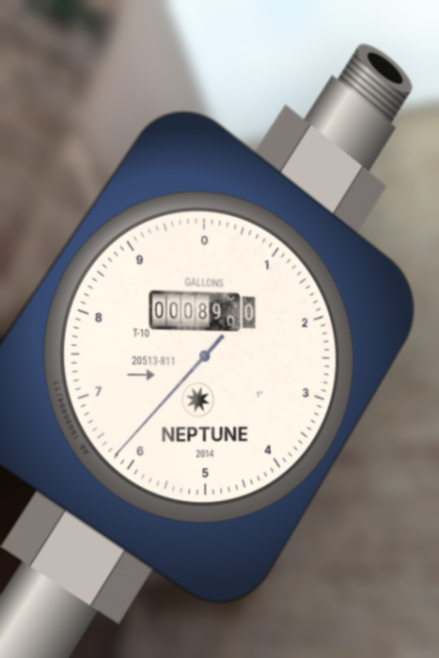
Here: 8986.2 (gal)
